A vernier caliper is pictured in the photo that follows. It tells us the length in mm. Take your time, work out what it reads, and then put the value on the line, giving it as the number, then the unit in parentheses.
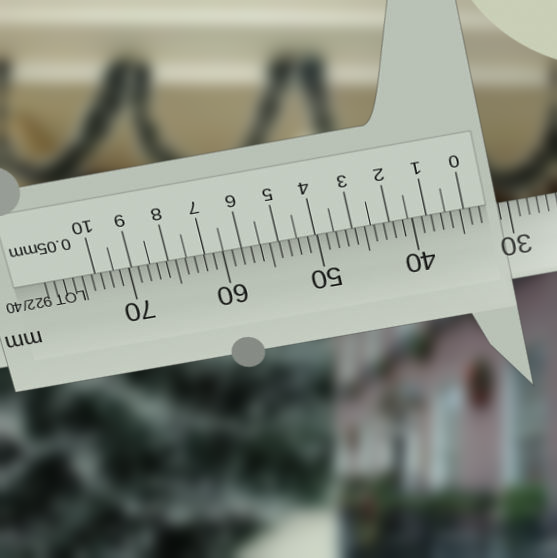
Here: 34.6 (mm)
